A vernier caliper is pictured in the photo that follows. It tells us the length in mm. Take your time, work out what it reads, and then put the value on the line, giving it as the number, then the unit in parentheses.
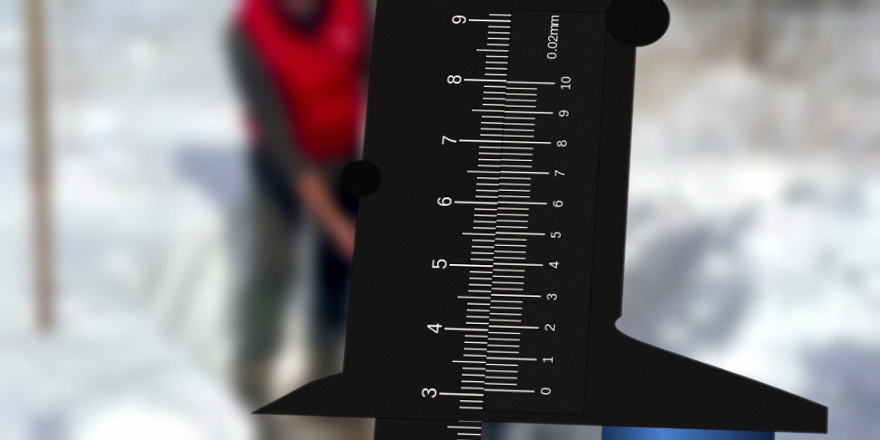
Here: 30.8 (mm)
